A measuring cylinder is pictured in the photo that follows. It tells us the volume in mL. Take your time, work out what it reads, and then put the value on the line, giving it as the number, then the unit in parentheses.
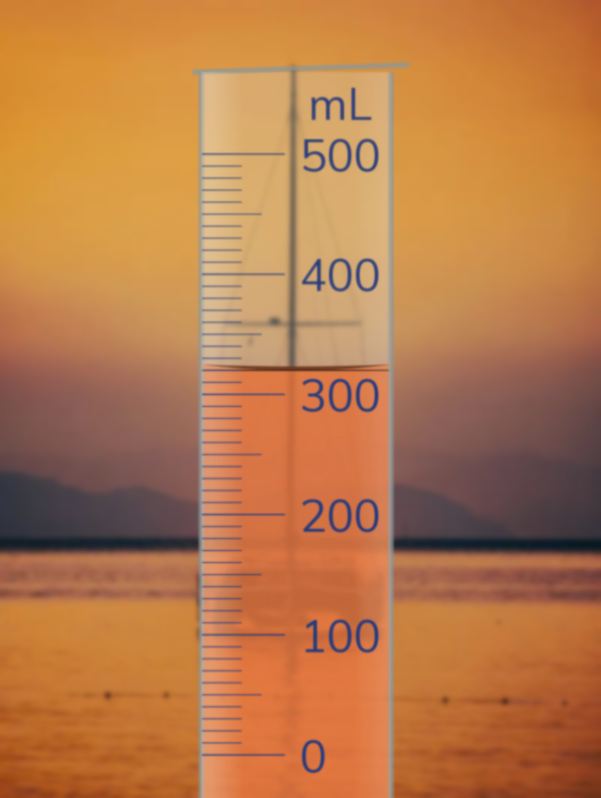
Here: 320 (mL)
